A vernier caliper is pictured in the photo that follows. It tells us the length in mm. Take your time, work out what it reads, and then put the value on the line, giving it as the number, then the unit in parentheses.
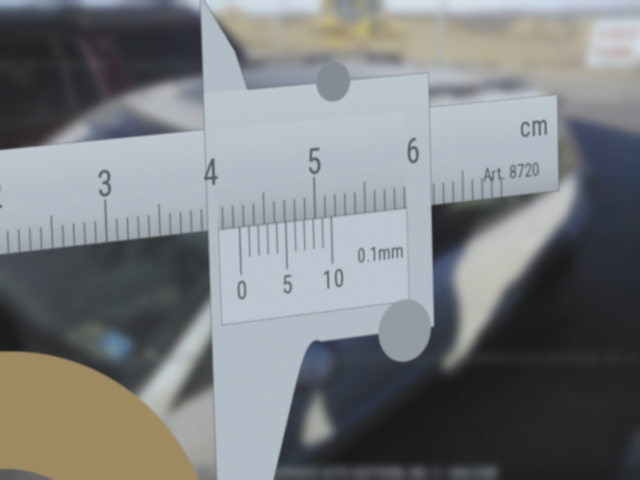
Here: 42.6 (mm)
